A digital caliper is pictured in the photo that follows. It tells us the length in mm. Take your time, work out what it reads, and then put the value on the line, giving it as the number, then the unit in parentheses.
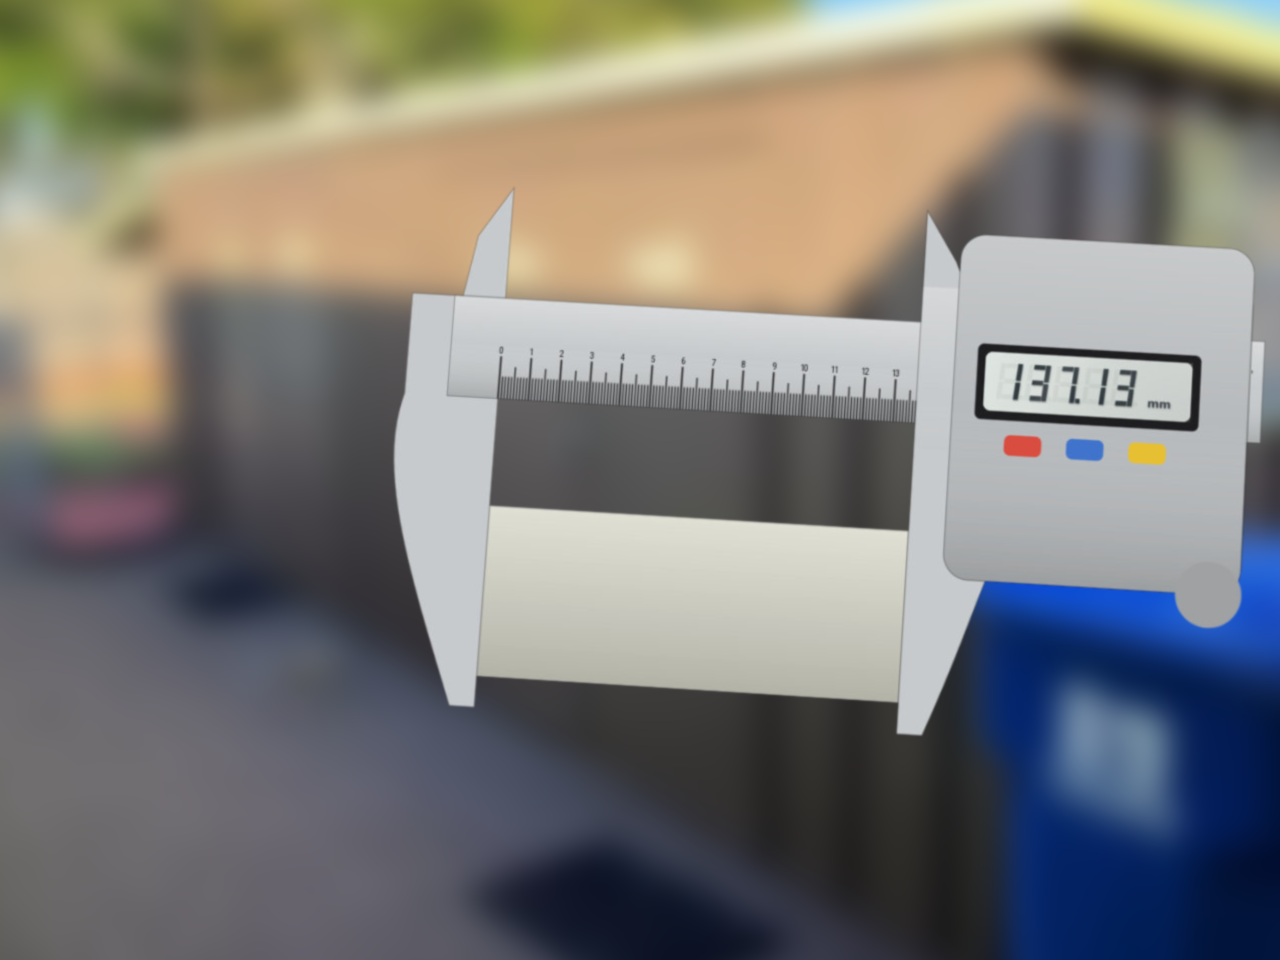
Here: 137.13 (mm)
